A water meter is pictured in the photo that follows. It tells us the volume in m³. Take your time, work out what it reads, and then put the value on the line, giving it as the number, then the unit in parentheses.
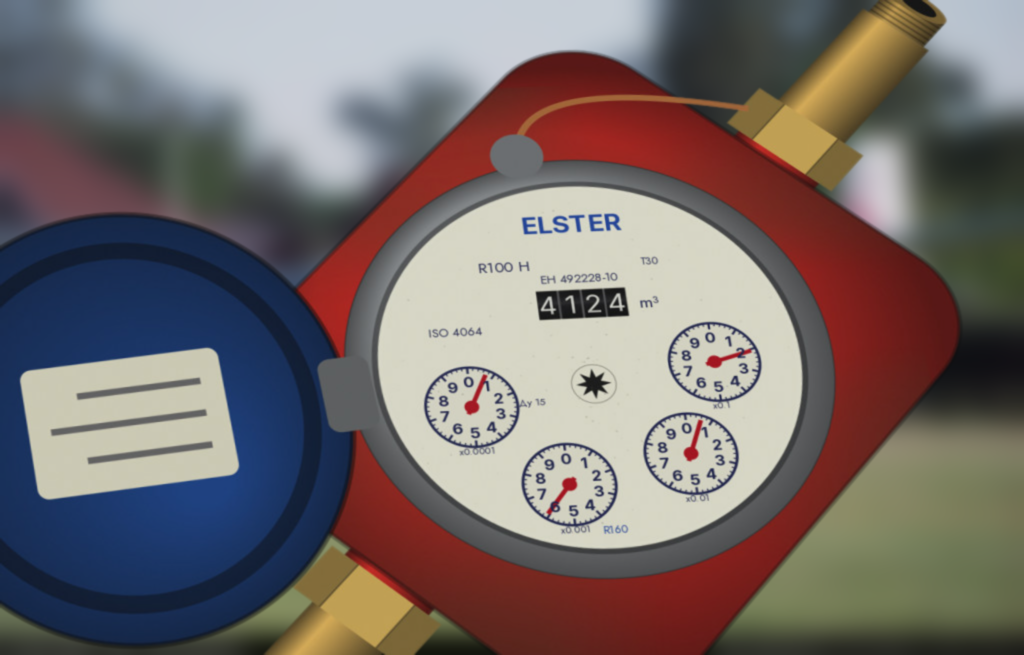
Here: 4124.2060 (m³)
